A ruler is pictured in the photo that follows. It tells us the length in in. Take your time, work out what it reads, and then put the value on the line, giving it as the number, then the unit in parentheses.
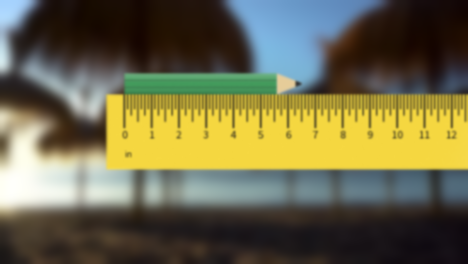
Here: 6.5 (in)
